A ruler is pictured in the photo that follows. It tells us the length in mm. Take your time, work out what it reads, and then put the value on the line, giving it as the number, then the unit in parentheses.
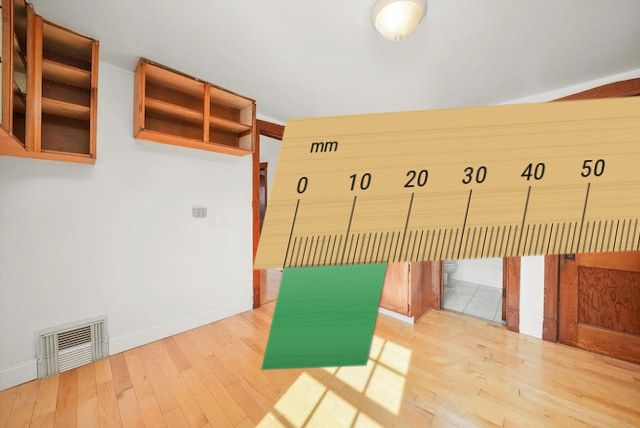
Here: 18 (mm)
